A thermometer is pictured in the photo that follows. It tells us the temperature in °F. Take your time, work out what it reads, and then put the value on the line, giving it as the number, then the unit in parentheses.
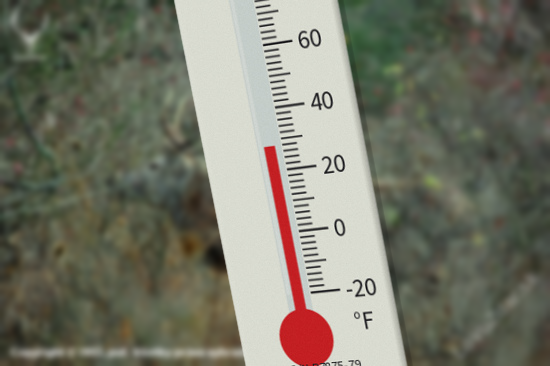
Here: 28 (°F)
